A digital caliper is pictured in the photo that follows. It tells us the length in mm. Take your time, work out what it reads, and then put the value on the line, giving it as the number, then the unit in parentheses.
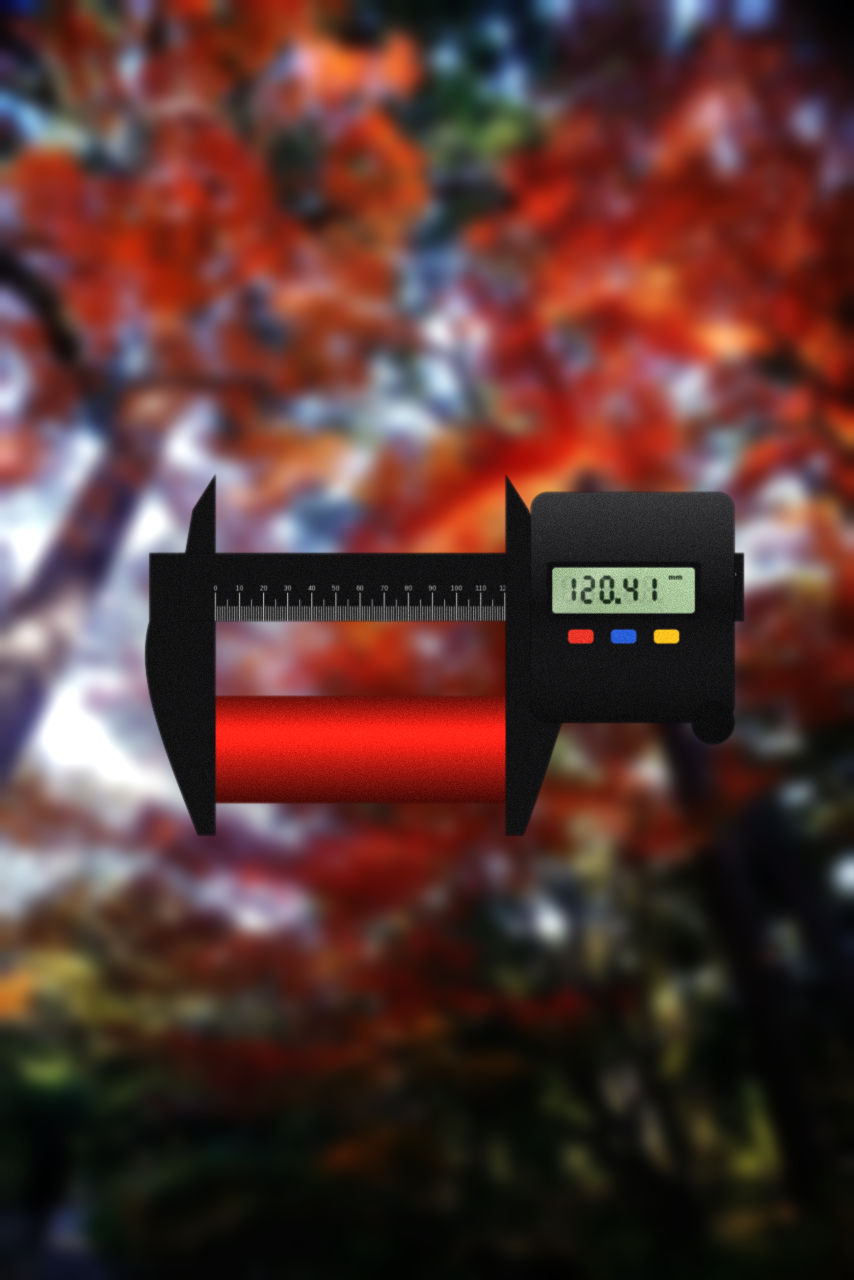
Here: 120.41 (mm)
